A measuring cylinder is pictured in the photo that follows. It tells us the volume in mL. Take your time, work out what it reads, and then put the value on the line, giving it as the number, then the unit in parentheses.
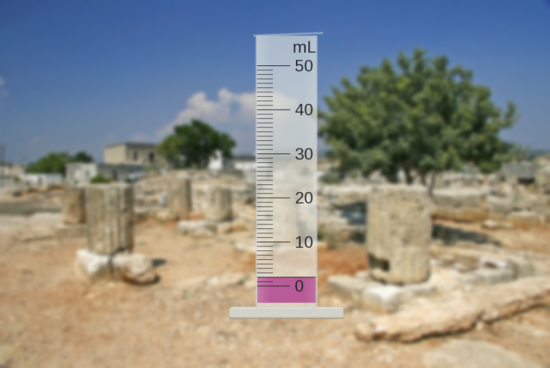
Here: 2 (mL)
